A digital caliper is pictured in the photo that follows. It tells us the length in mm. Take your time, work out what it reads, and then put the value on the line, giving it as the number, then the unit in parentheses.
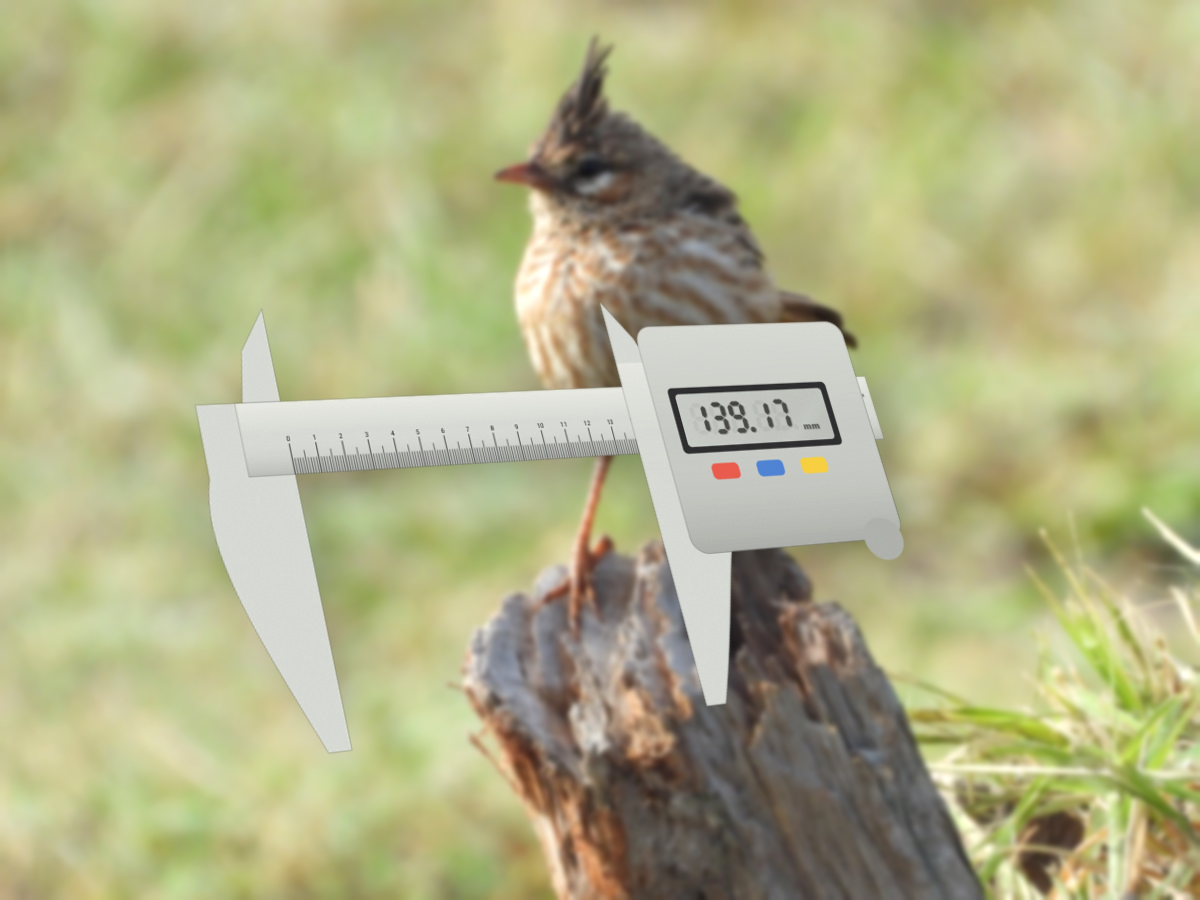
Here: 139.17 (mm)
